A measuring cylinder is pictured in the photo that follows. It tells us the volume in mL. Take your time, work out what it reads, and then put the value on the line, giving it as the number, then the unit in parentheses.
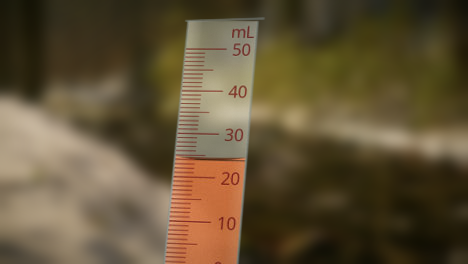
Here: 24 (mL)
